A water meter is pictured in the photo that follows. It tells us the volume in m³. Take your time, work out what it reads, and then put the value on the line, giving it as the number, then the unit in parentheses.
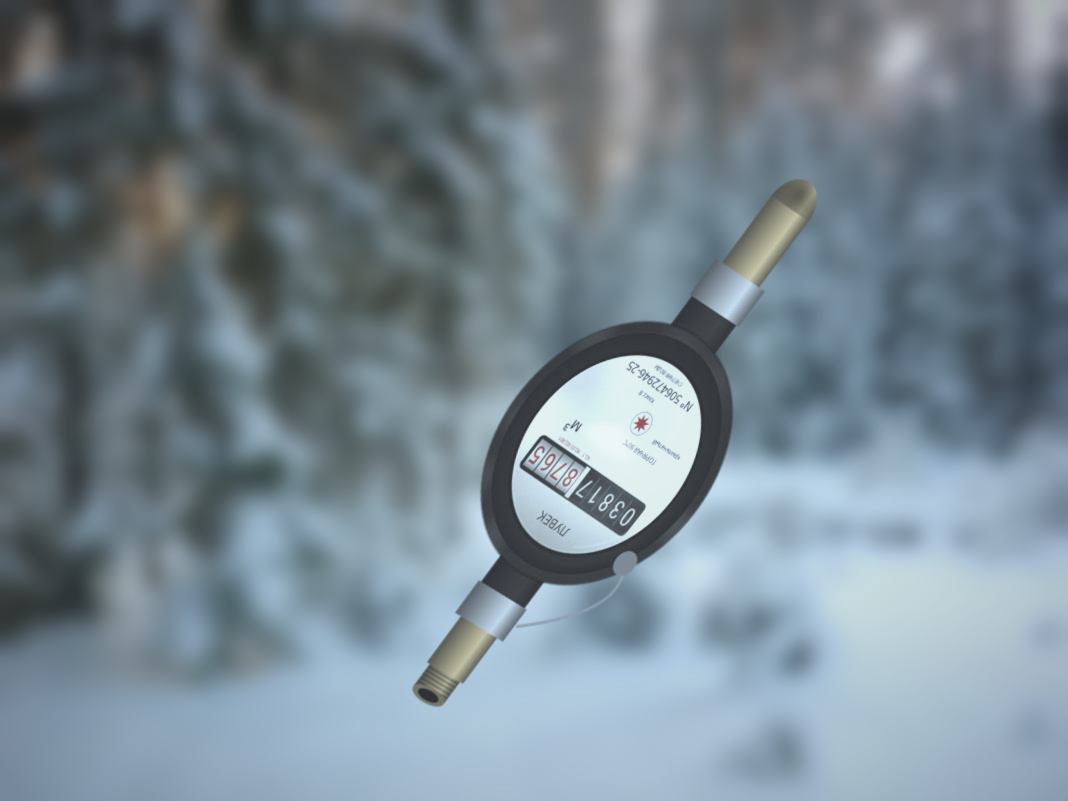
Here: 3817.8765 (m³)
